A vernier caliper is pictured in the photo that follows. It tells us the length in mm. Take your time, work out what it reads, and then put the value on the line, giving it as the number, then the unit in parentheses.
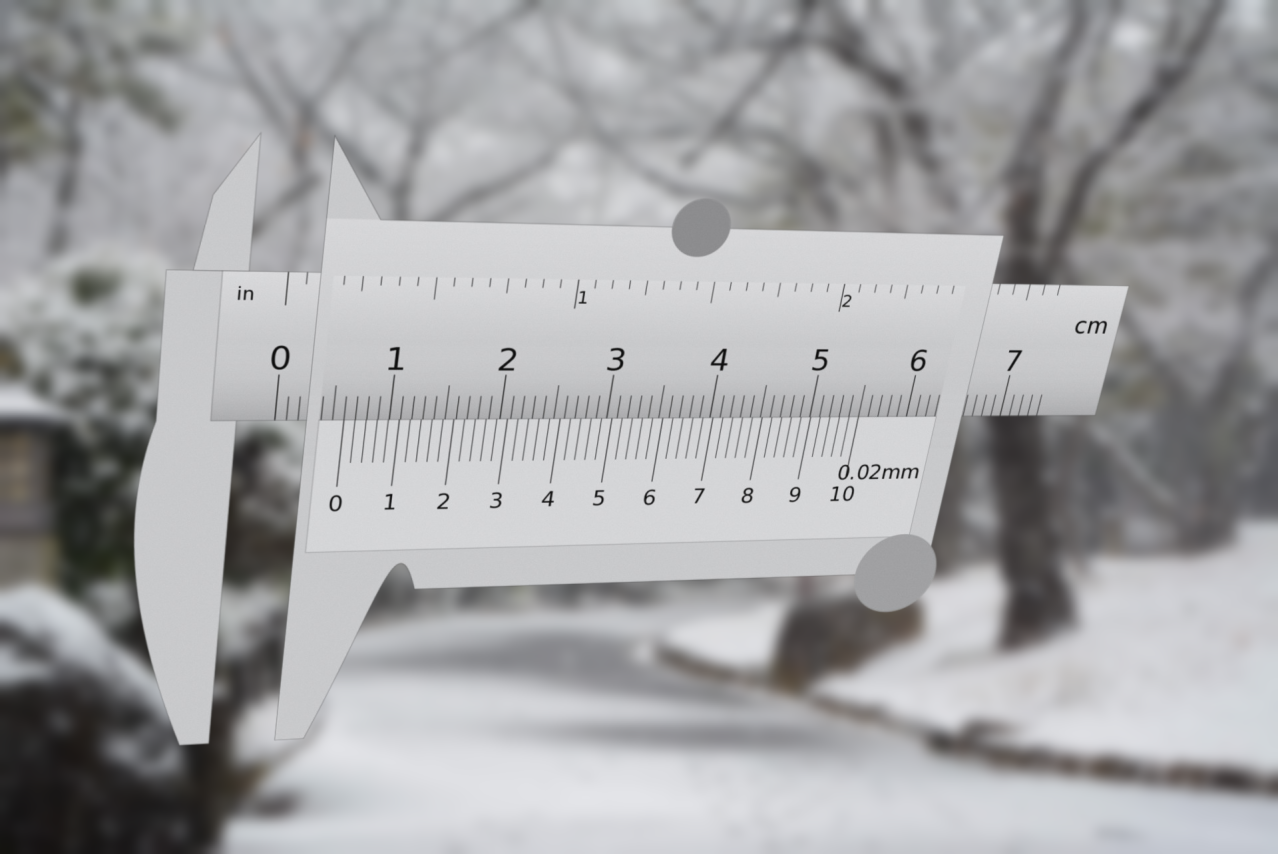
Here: 6.0 (mm)
